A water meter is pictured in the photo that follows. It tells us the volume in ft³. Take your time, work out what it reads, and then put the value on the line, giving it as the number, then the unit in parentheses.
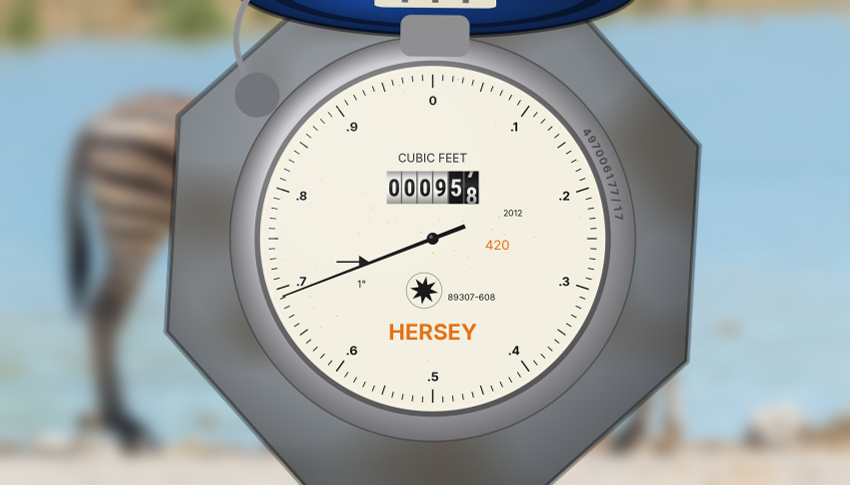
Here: 957.69 (ft³)
